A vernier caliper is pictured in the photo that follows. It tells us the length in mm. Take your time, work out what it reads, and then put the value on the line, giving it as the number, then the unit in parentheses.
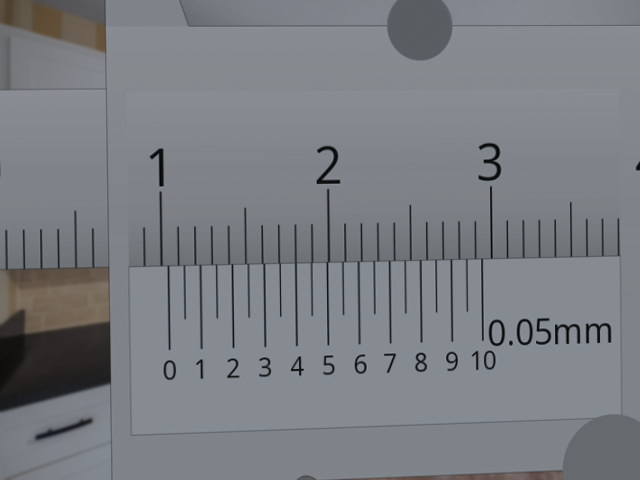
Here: 10.4 (mm)
